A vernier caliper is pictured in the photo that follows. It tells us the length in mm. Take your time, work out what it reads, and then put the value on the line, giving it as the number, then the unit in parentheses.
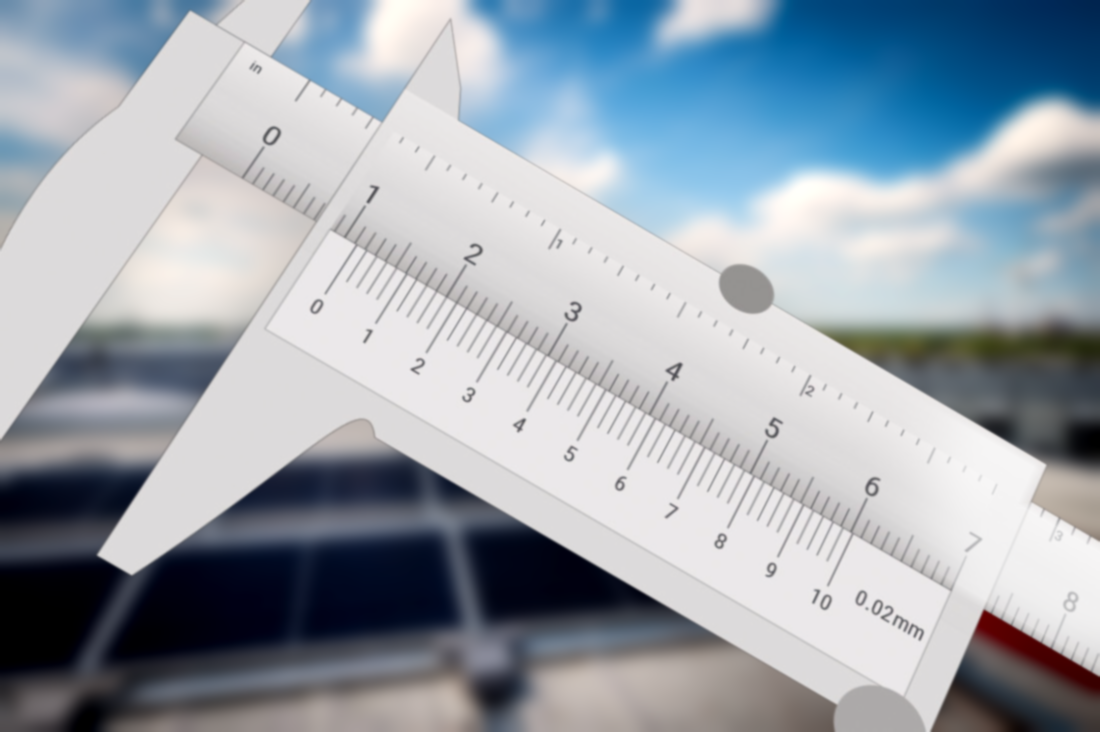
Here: 11.2 (mm)
